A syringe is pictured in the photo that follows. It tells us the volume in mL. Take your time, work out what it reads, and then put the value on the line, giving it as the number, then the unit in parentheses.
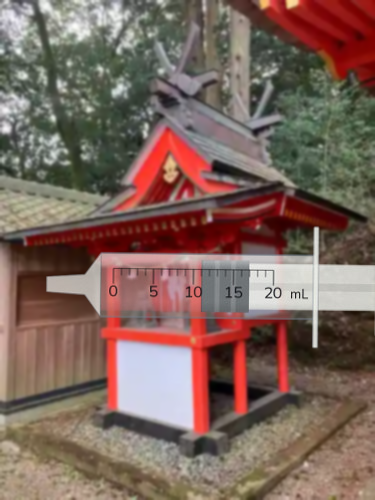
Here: 11 (mL)
